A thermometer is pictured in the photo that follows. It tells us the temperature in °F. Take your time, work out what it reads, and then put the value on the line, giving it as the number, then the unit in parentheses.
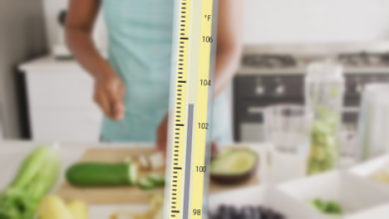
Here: 103 (°F)
